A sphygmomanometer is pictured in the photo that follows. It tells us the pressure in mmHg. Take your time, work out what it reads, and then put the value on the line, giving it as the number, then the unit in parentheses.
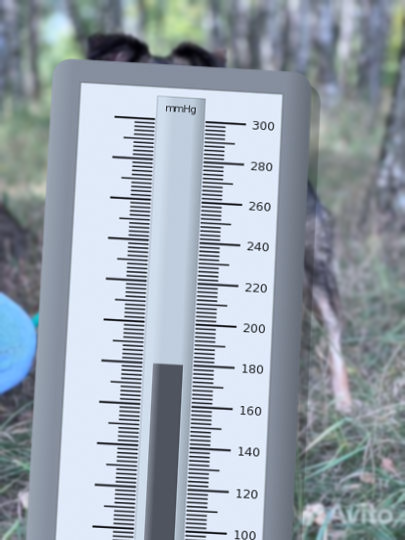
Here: 180 (mmHg)
